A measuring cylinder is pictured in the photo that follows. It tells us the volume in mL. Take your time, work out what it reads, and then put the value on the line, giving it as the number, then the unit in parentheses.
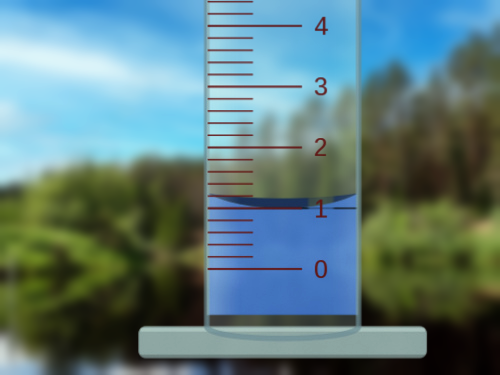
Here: 1 (mL)
